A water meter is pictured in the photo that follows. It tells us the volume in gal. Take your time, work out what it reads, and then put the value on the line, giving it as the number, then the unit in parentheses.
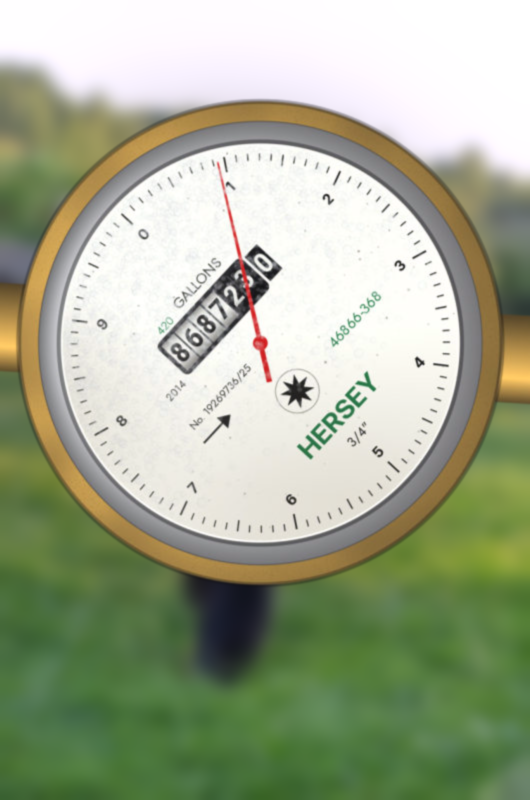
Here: 8687230.9 (gal)
